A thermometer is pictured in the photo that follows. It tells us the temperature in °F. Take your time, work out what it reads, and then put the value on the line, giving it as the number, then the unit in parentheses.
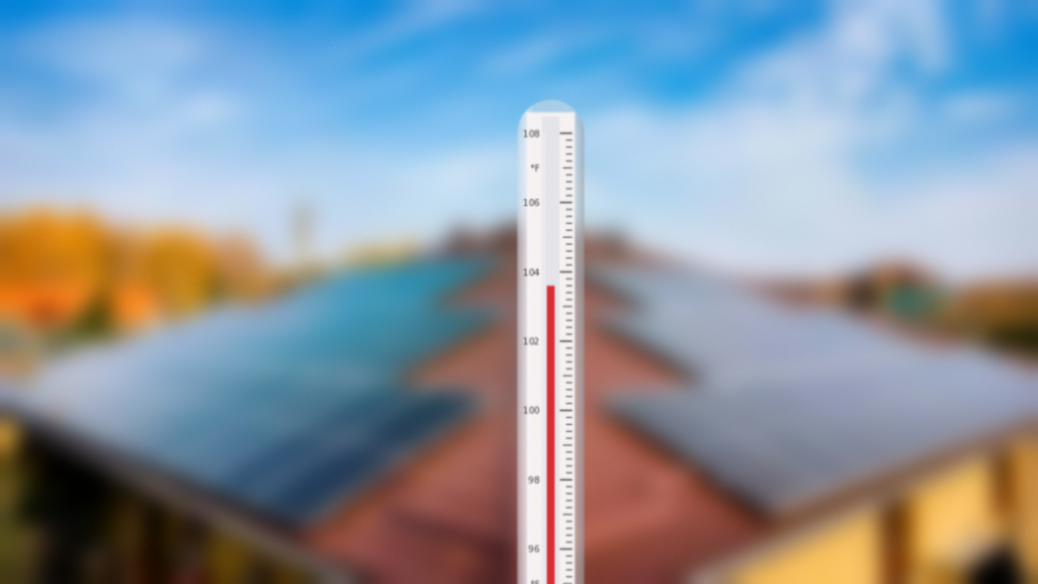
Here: 103.6 (°F)
